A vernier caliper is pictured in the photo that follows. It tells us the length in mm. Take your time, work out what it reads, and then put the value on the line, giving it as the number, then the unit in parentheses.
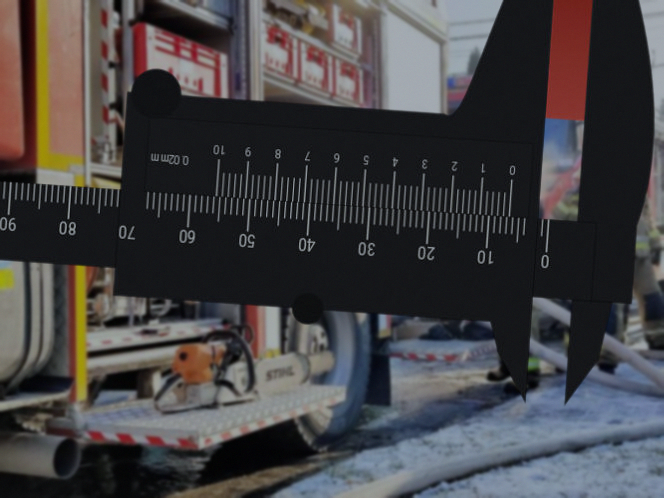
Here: 6.6 (mm)
